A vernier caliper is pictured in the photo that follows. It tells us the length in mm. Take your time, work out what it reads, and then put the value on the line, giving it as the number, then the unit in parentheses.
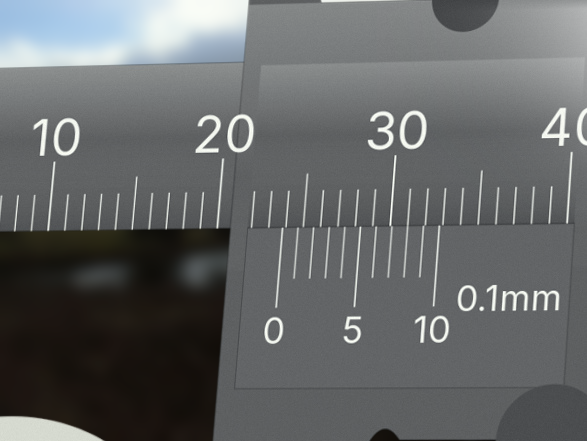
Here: 23.8 (mm)
